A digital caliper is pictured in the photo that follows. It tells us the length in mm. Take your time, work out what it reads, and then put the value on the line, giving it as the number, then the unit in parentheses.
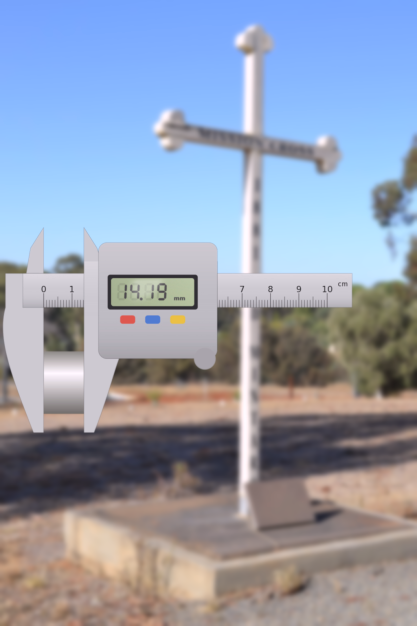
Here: 14.19 (mm)
